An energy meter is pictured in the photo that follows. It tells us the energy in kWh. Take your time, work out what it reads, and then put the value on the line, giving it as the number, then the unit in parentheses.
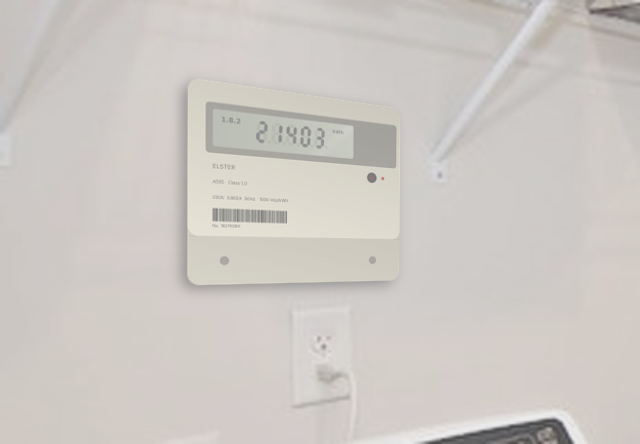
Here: 21403 (kWh)
